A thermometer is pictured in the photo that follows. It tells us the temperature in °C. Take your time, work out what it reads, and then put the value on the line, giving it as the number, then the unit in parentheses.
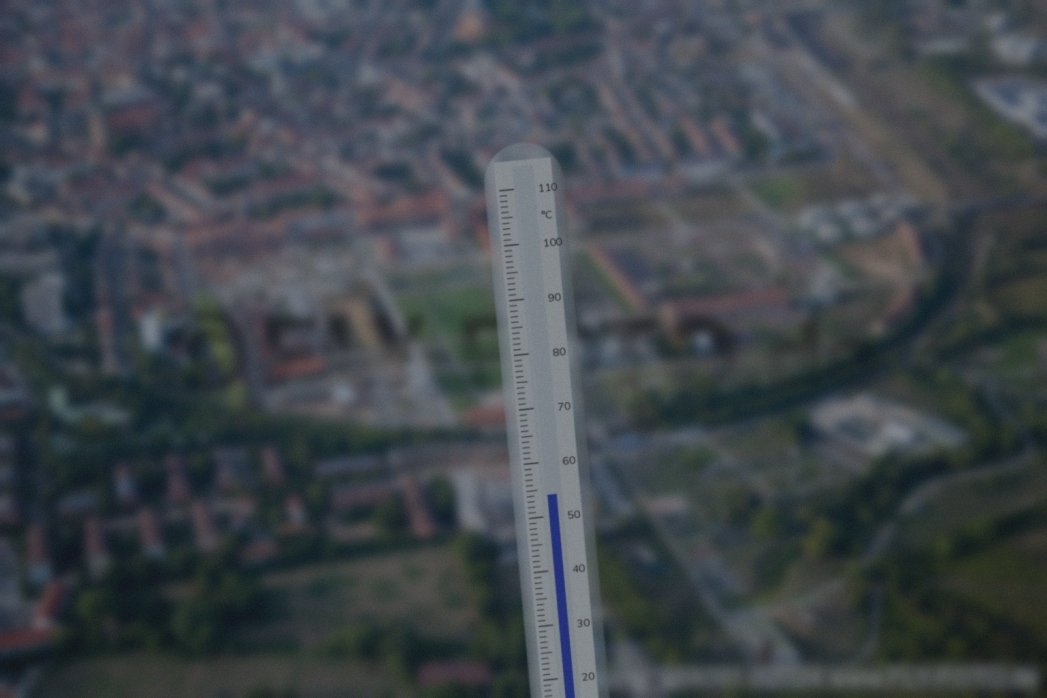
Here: 54 (°C)
